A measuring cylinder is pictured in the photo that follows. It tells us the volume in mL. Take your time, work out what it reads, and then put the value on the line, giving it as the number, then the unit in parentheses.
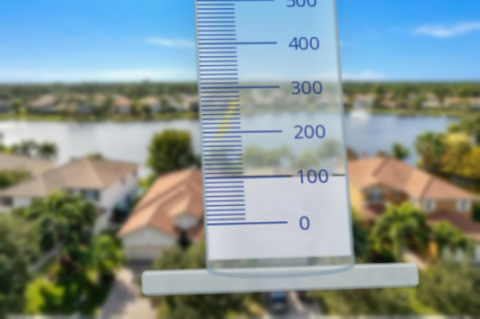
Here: 100 (mL)
